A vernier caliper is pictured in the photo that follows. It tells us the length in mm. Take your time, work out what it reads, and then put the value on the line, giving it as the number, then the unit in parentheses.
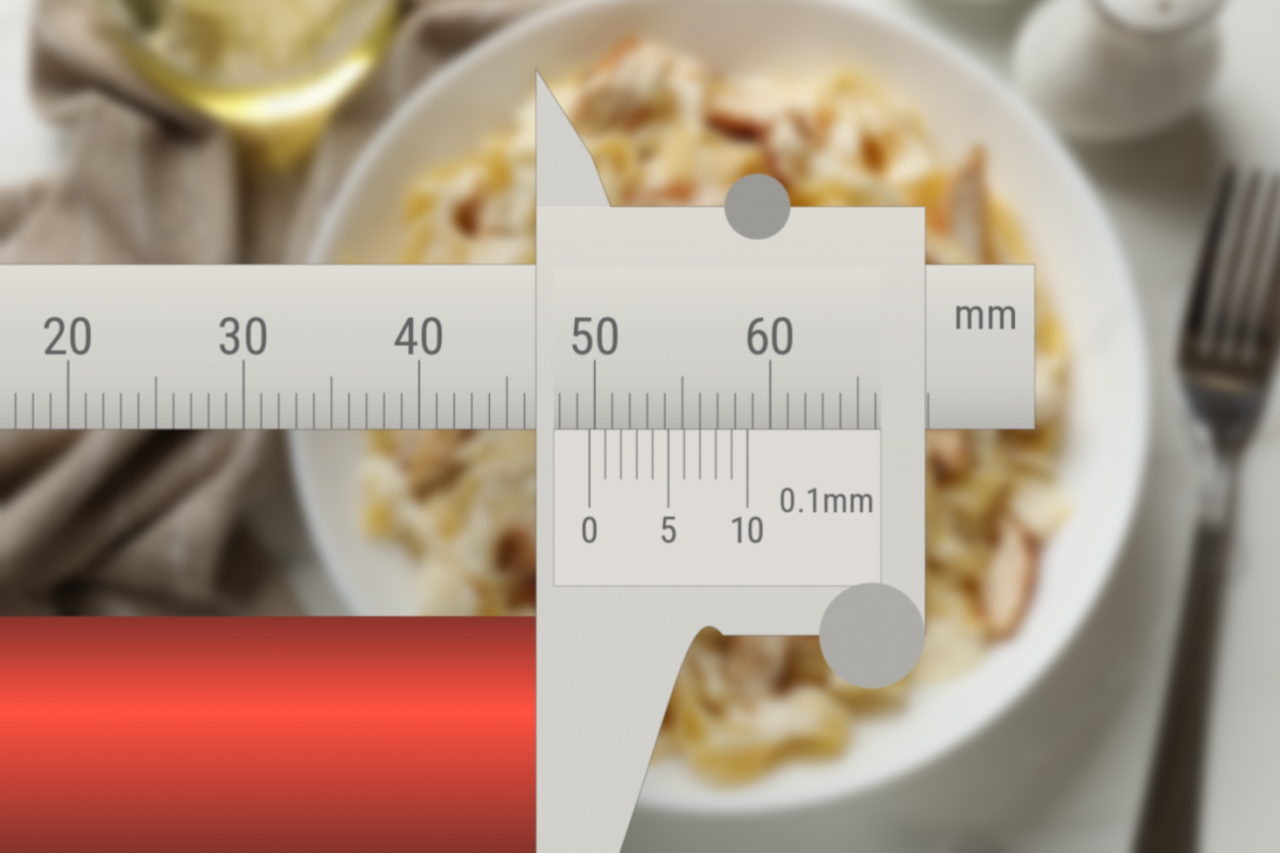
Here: 49.7 (mm)
